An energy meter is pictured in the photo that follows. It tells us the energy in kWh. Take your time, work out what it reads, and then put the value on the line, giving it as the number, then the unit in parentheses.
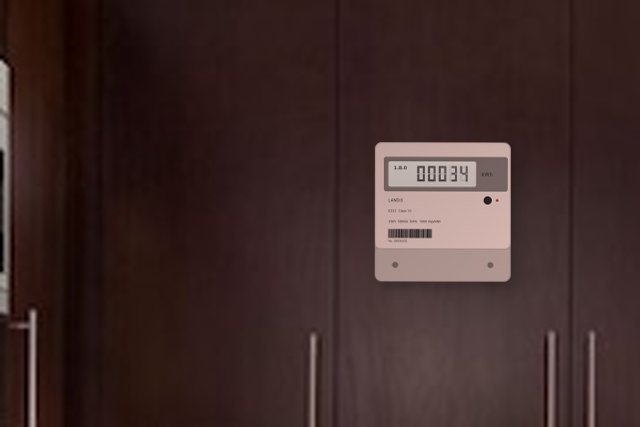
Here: 34 (kWh)
